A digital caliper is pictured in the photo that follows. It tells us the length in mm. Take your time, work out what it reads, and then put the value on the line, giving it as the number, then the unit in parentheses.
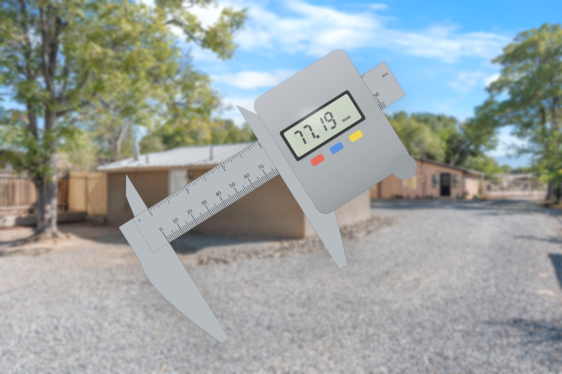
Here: 77.19 (mm)
